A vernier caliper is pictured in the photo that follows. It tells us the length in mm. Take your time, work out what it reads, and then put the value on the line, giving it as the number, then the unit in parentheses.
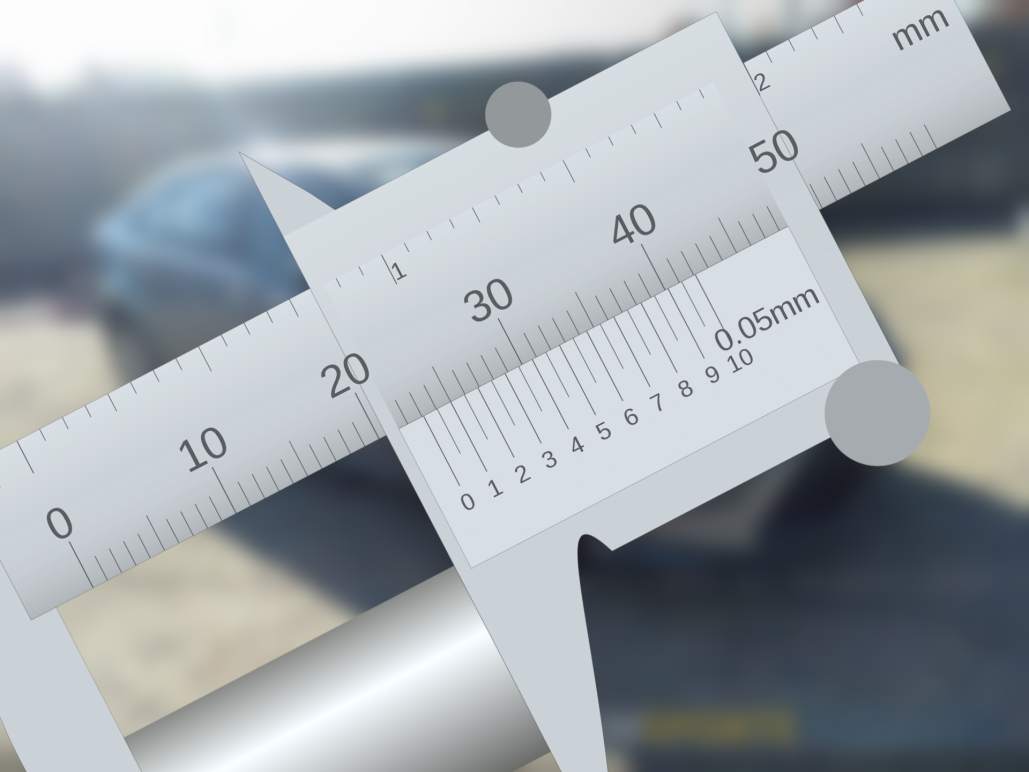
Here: 23.1 (mm)
